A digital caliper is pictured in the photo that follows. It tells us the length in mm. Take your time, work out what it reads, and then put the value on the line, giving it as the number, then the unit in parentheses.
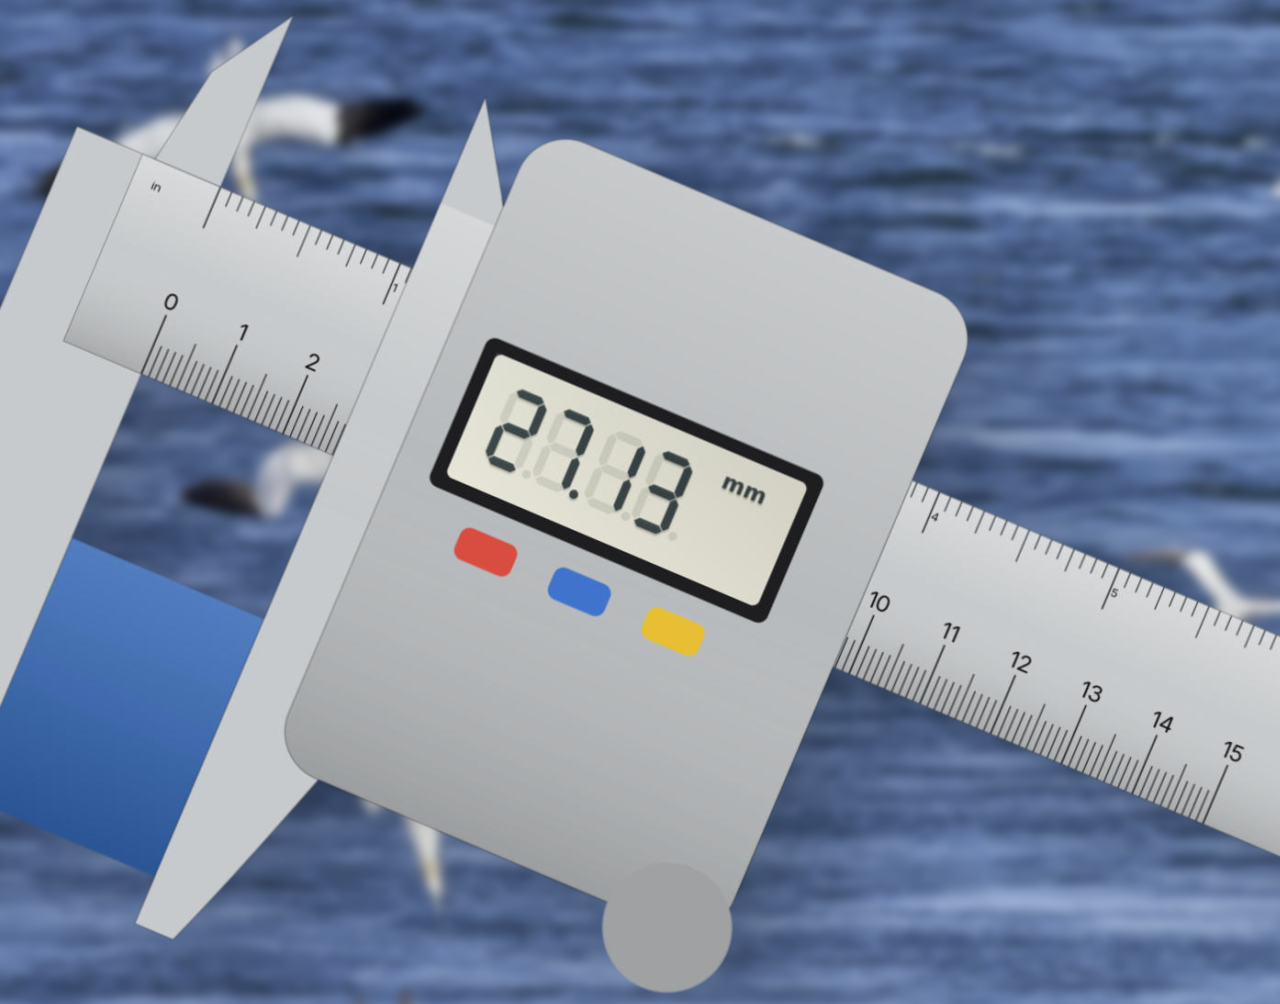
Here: 27.13 (mm)
